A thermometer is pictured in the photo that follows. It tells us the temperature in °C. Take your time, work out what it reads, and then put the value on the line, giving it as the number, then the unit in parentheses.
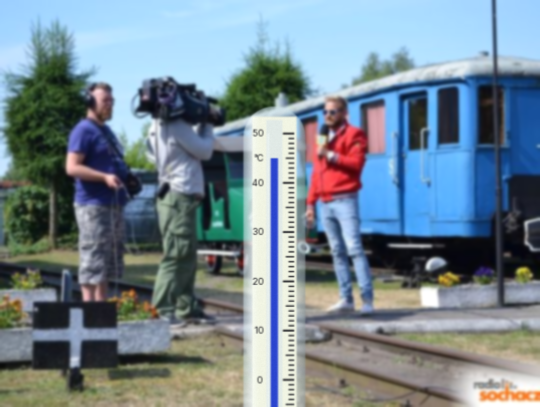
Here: 45 (°C)
